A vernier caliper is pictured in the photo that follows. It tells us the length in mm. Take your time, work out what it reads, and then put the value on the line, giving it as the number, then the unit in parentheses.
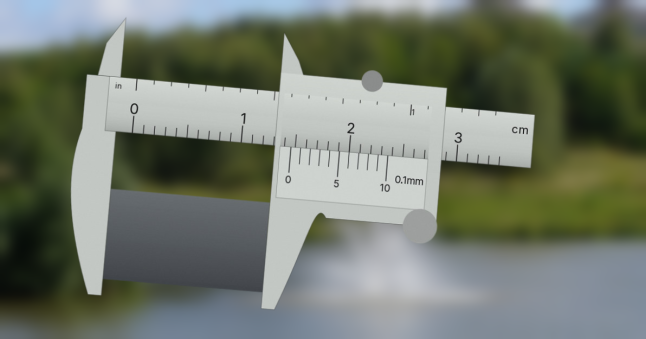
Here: 14.6 (mm)
